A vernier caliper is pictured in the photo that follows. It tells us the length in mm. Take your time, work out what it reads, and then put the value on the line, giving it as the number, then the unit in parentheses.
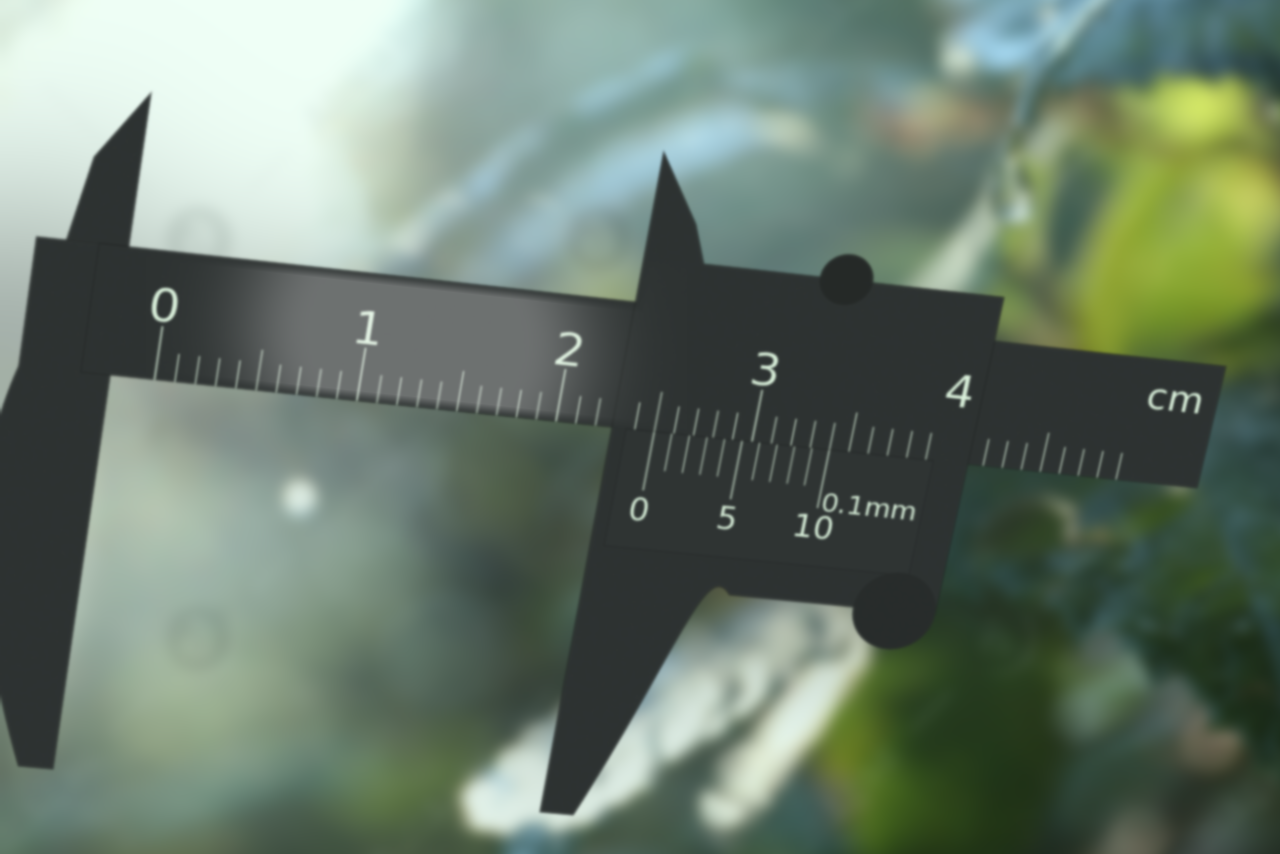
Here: 25.0 (mm)
